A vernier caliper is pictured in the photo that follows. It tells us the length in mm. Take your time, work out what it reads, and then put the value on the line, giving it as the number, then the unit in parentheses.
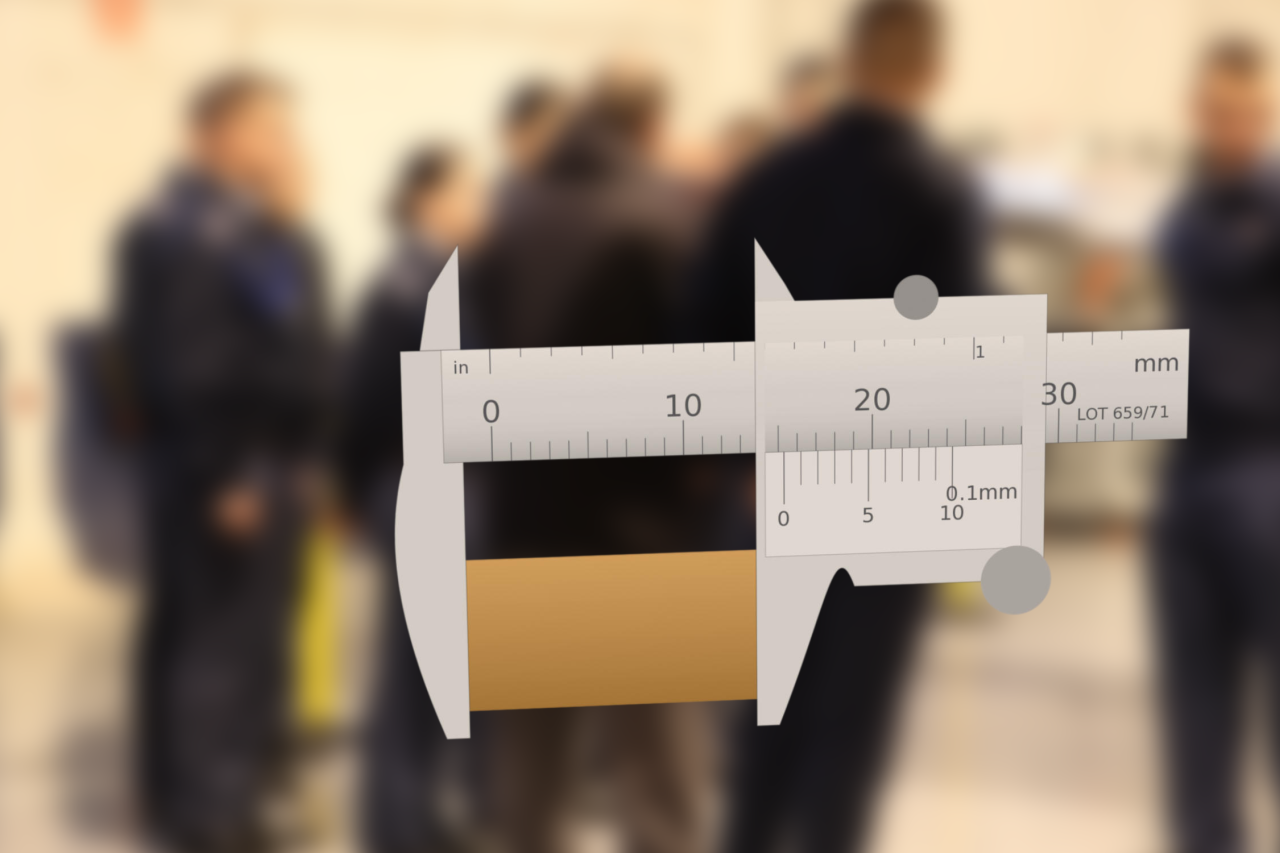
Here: 15.3 (mm)
